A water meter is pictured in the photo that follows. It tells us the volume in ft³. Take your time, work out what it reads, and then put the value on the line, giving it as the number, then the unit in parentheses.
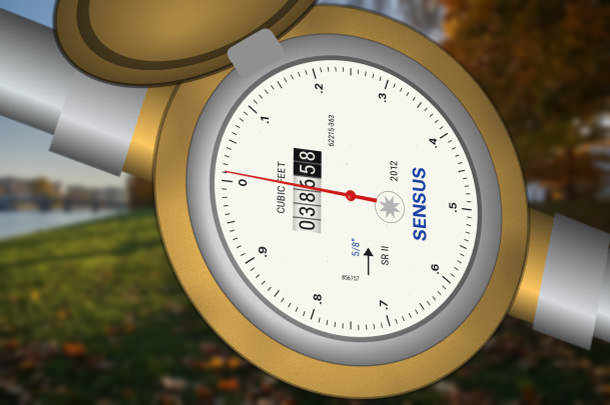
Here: 38658.01 (ft³)
